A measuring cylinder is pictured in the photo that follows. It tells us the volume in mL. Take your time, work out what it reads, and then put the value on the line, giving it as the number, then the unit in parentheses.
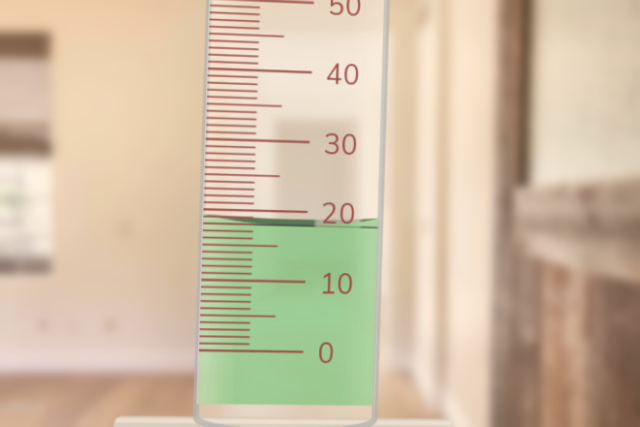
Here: 18 (mL)
